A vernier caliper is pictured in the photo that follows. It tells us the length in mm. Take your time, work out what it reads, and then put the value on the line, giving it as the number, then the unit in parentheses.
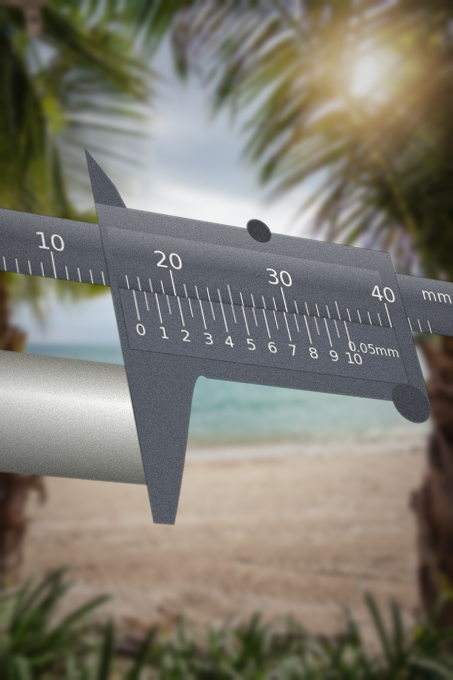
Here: 16.4 (mm)
